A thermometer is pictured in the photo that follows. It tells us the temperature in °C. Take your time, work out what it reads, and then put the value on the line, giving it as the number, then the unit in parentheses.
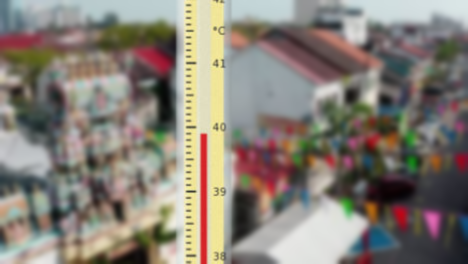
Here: 39.9 (°C)
